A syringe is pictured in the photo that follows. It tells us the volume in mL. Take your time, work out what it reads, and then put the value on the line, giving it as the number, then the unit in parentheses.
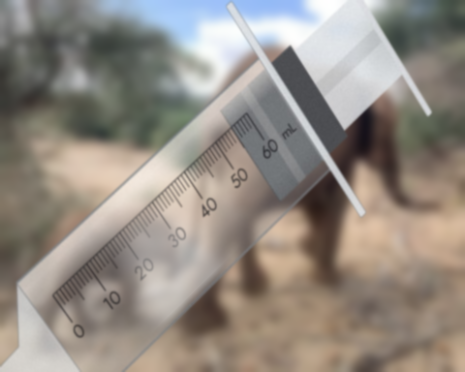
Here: 55 (mL)
